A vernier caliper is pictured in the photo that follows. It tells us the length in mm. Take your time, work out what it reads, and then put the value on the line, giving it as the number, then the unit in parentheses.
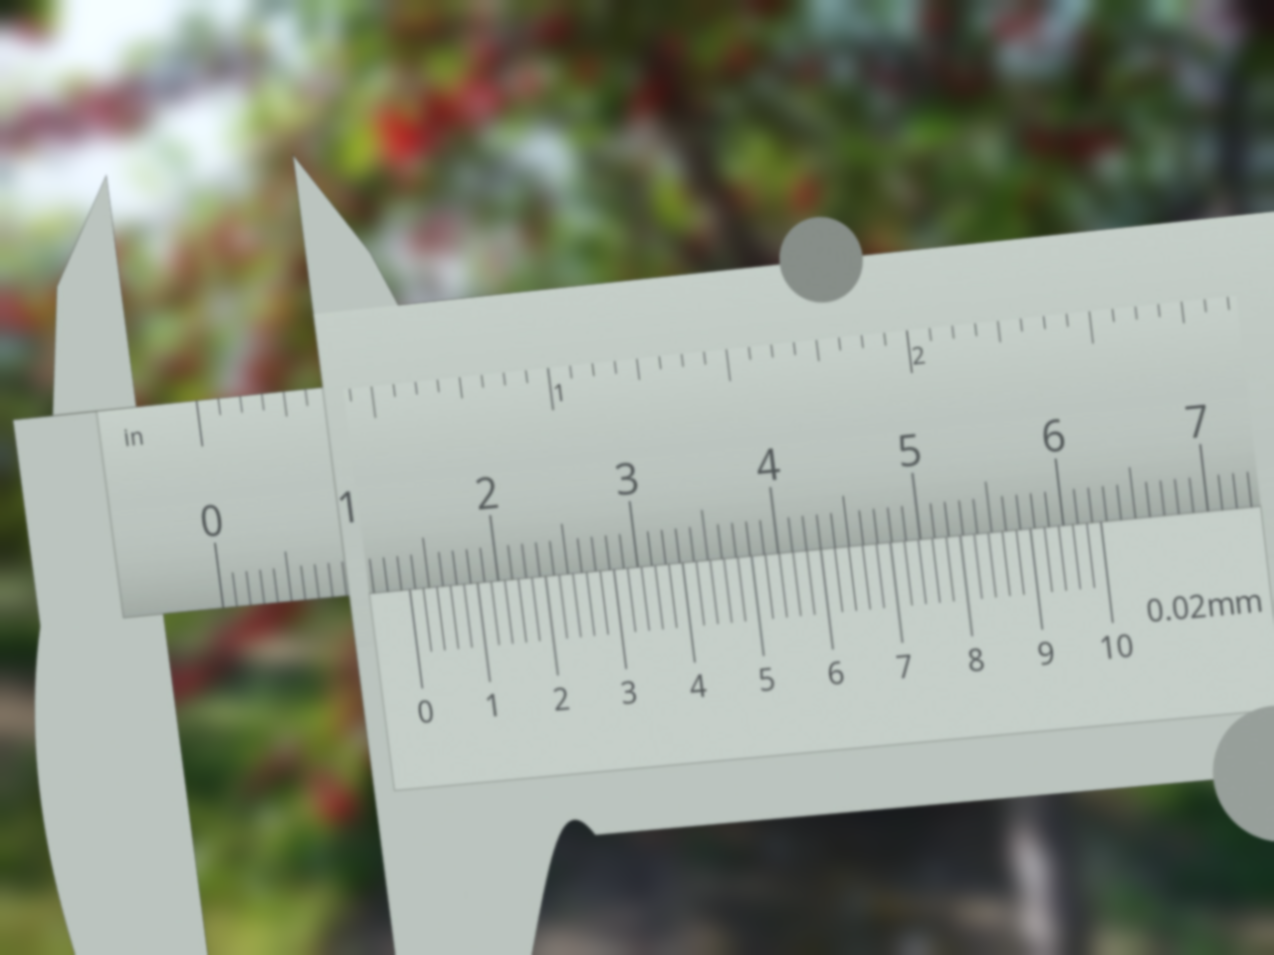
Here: 13.6 (mm)
